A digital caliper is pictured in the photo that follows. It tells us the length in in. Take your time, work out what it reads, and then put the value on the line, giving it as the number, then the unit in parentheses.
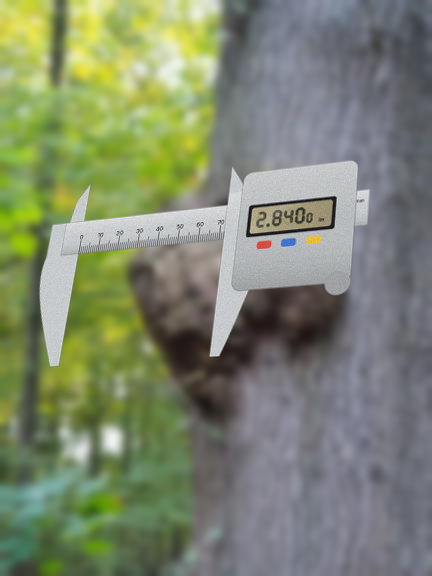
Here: 2.8400 (in)
